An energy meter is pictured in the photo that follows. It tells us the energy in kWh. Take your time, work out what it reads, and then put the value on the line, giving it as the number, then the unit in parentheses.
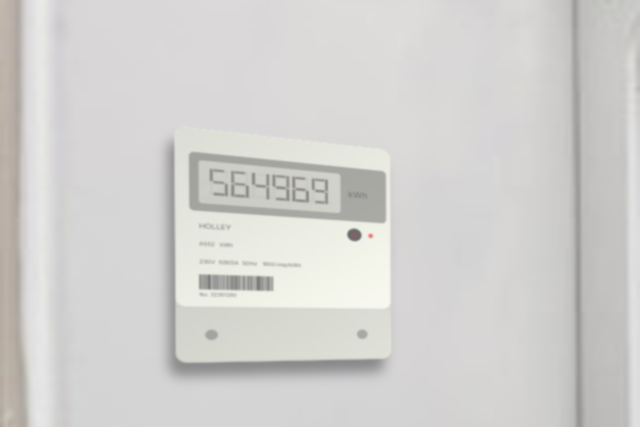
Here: 564969 (kWh)
